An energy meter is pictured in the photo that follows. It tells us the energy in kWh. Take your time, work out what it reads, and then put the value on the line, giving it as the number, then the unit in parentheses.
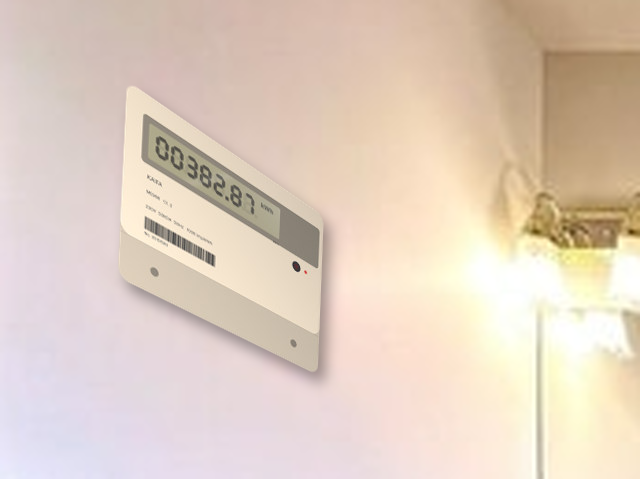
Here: 382.87 (kWh)
